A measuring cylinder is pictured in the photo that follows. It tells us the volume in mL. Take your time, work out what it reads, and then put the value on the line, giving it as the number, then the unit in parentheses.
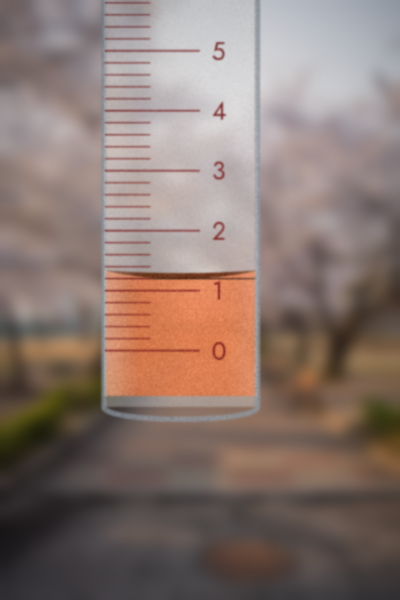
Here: 1.2 (mL)
